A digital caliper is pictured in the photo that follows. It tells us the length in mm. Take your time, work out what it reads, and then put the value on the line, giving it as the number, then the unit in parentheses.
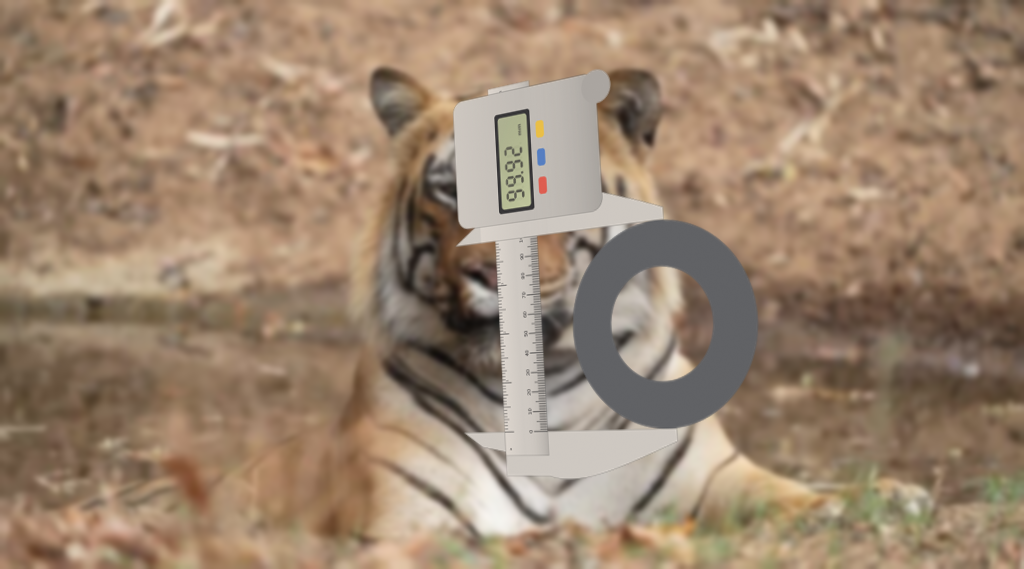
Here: 99.92 (mm)
